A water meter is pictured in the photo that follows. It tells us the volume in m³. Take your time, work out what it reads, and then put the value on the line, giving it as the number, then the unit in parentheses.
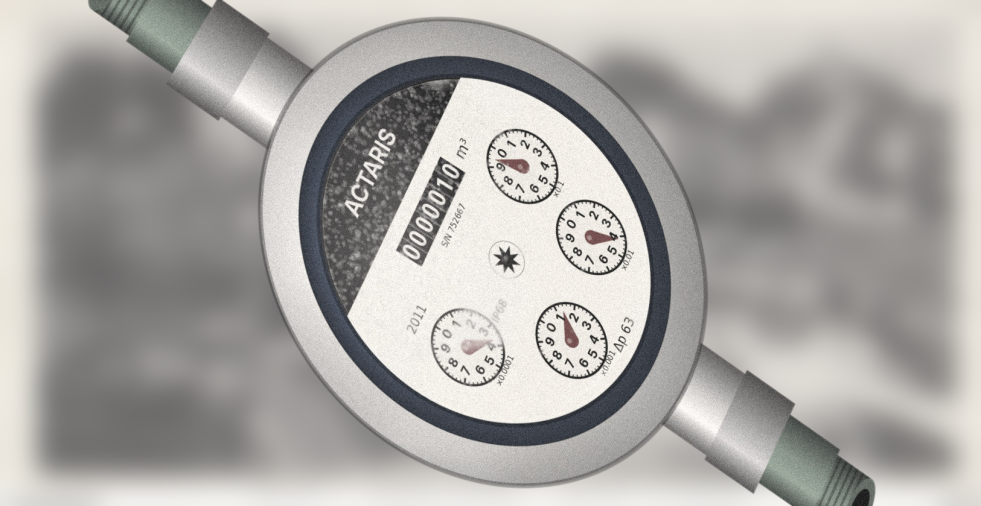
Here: 9.9413 (m³)
